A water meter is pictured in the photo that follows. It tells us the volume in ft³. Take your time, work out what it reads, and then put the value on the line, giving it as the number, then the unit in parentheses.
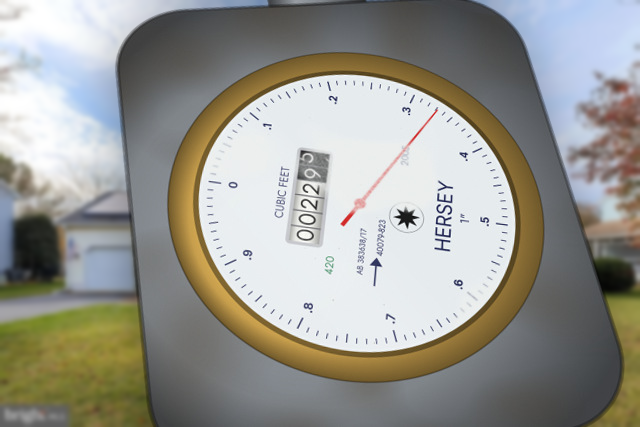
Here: 2295.33 (ft³)
